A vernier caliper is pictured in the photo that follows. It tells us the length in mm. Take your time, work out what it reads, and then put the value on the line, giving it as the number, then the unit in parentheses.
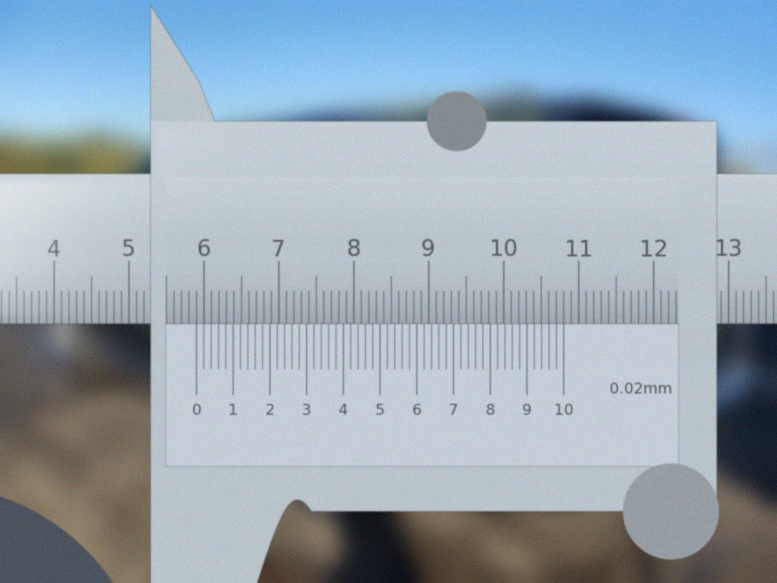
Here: 59.0 (mm)
